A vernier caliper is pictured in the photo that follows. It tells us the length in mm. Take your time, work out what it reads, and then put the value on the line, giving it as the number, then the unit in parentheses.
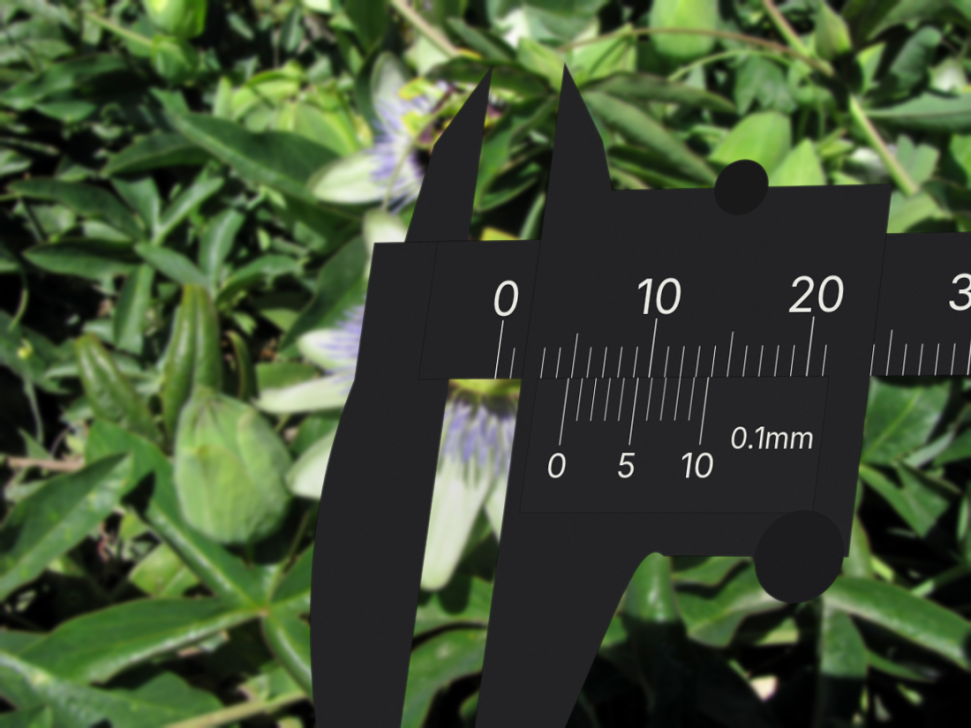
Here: 4.8 (mm)
